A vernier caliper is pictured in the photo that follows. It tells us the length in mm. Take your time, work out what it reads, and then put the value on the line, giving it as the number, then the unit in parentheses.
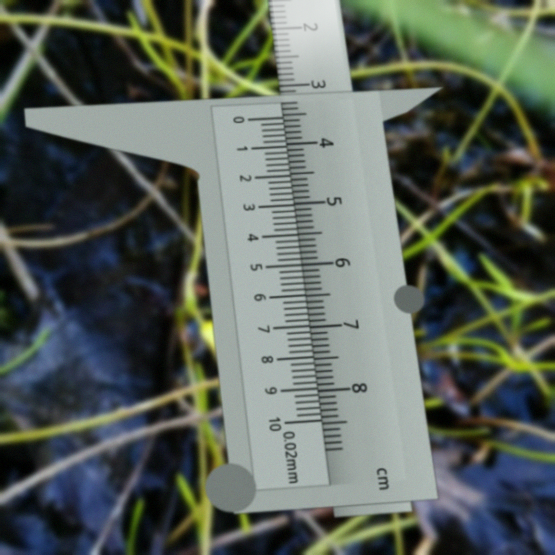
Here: 35.5 (mm)
